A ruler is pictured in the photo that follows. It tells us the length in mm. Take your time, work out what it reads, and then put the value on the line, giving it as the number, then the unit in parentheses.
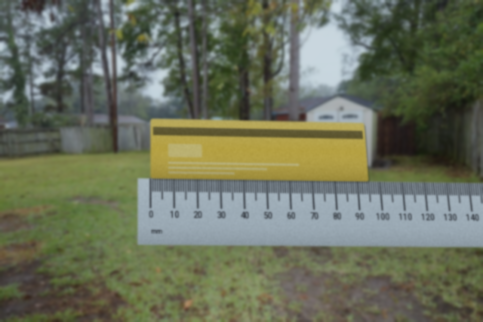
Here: 95 (mm)
